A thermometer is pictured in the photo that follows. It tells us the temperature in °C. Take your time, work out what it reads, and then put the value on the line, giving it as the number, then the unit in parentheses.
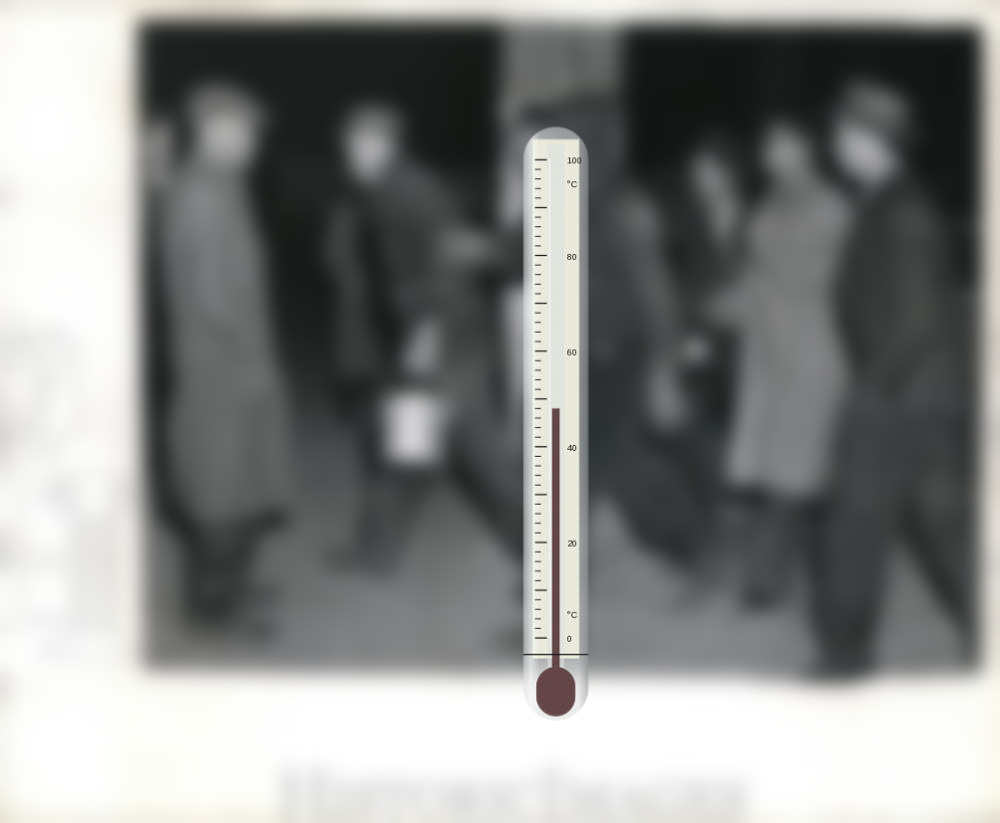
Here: 48 (°C)
